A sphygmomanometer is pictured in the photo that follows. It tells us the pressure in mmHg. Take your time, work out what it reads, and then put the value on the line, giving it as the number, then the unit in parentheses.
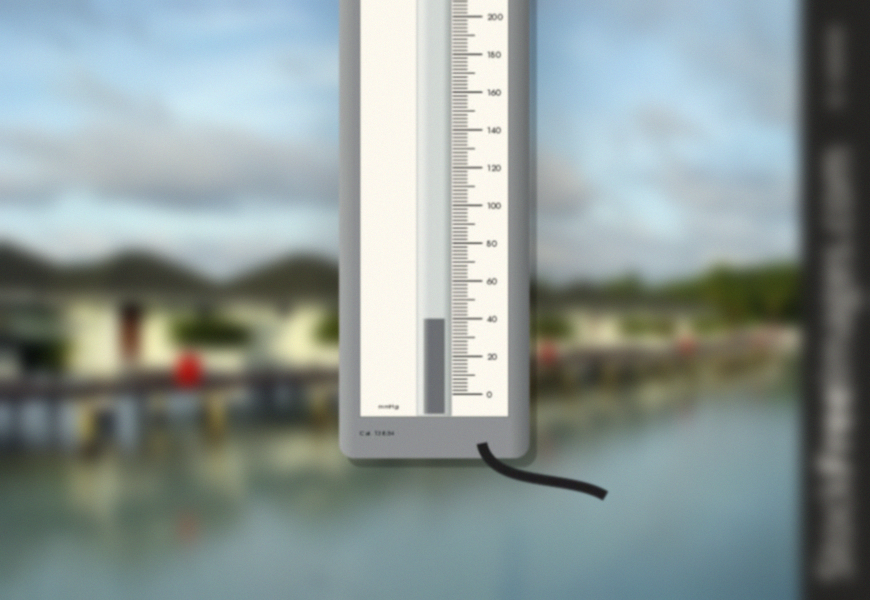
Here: 40 (mmHg)
